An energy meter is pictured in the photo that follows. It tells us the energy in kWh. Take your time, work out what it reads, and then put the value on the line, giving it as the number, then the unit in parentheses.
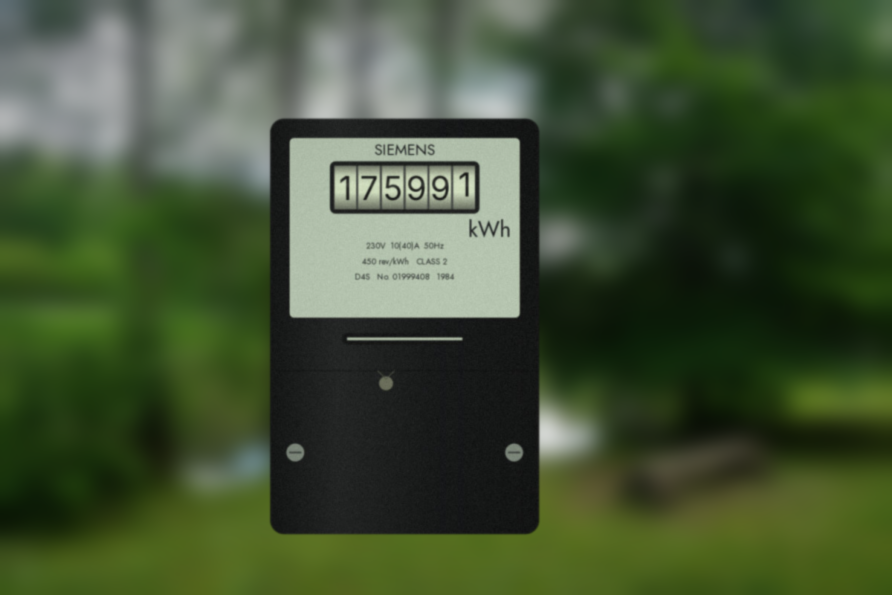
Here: 175991 (kWh)
